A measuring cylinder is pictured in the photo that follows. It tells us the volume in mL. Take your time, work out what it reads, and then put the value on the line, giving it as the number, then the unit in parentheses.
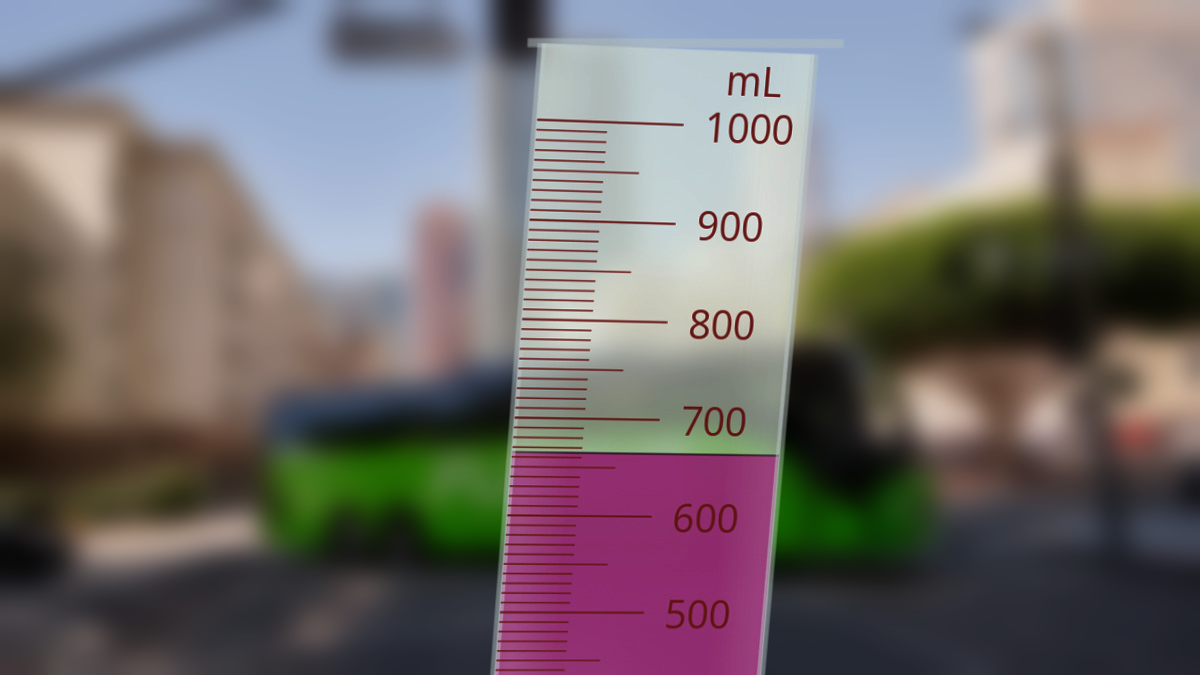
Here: 665 (mL)
